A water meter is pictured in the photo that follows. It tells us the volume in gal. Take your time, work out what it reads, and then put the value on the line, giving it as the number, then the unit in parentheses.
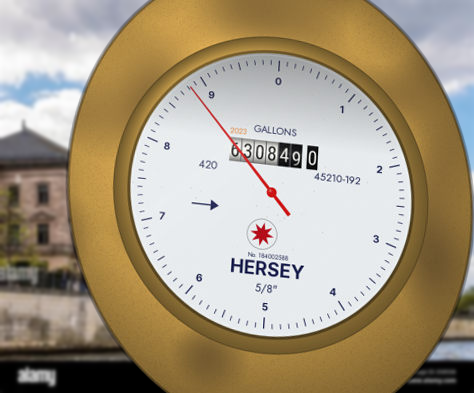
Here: 6308488.8 (gal)
